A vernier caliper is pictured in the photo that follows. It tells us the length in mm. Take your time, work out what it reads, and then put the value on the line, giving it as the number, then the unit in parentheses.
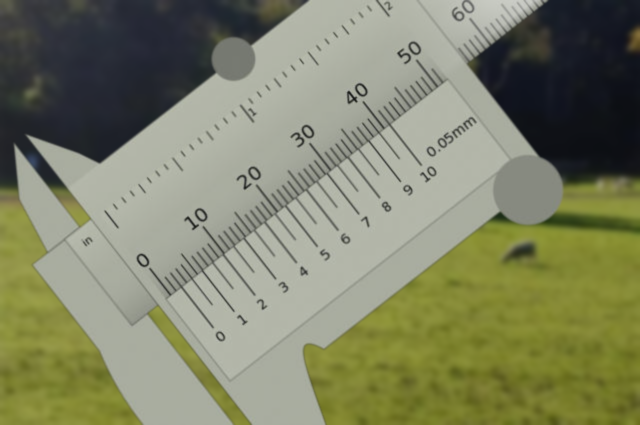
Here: 2.0 (mm)
